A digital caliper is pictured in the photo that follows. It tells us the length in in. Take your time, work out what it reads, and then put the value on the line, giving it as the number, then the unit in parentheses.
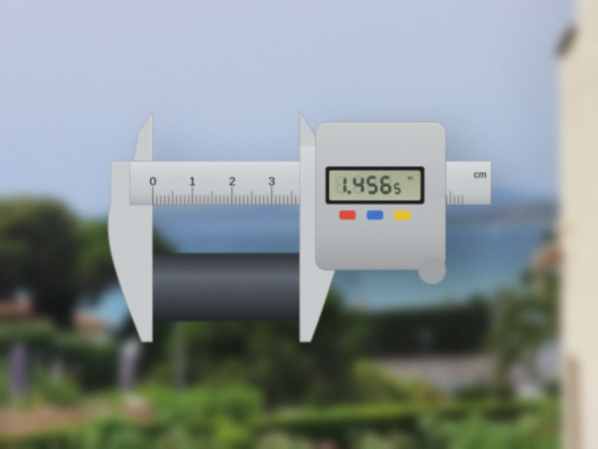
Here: 1.4565 (in)
